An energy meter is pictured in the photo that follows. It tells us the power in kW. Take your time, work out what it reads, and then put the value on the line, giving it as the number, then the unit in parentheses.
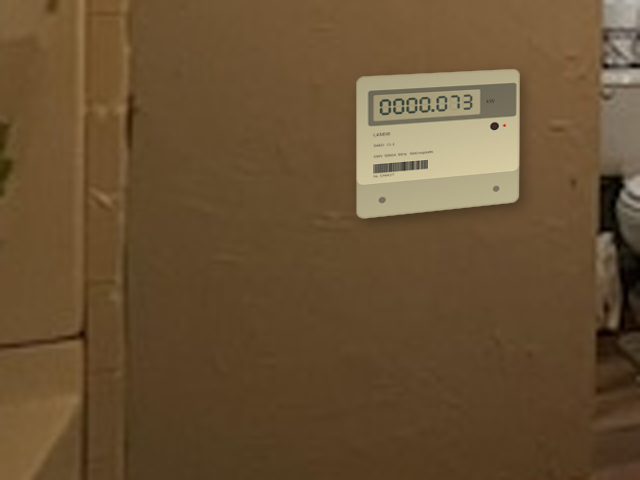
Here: 0.073 (kW)
